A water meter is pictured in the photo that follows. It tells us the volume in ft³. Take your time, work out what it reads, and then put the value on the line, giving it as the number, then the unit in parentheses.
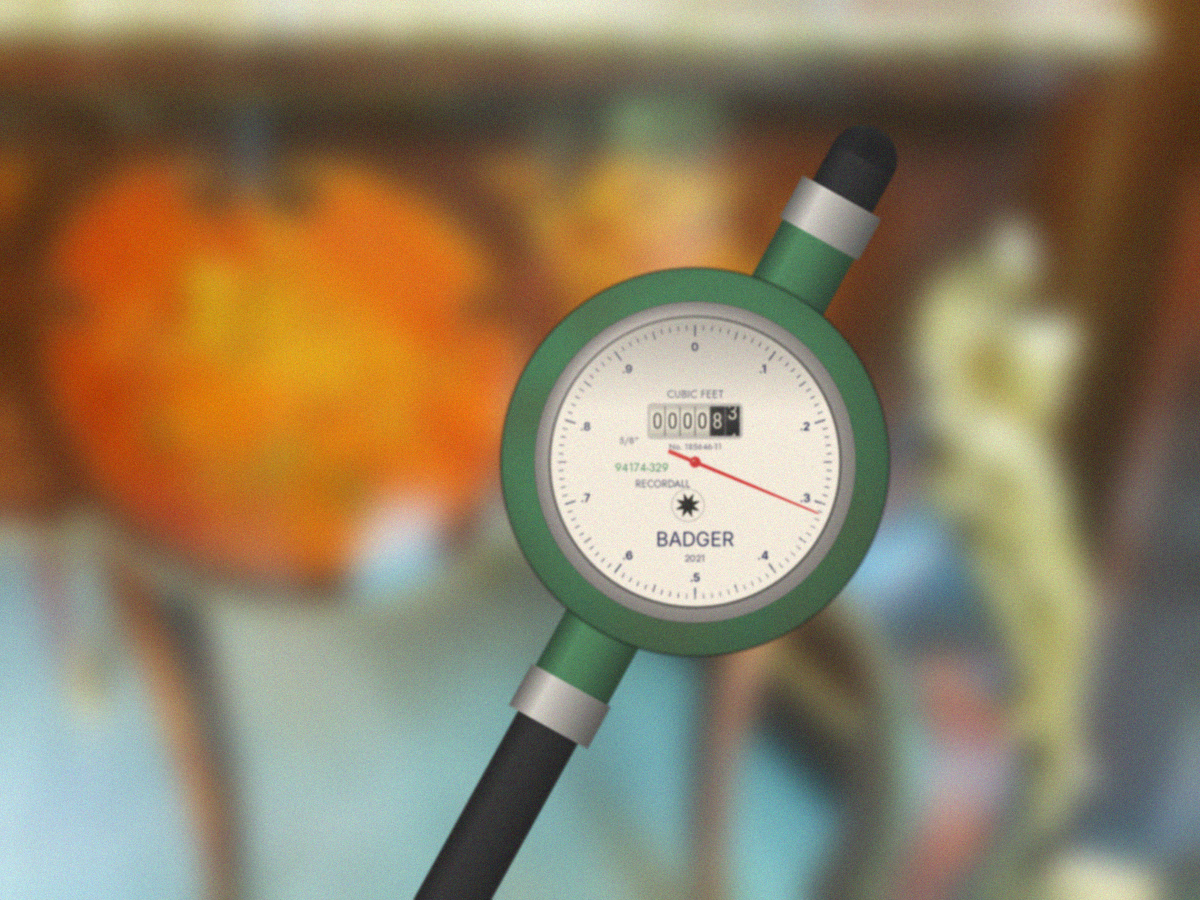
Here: 83.31 (ft³)
